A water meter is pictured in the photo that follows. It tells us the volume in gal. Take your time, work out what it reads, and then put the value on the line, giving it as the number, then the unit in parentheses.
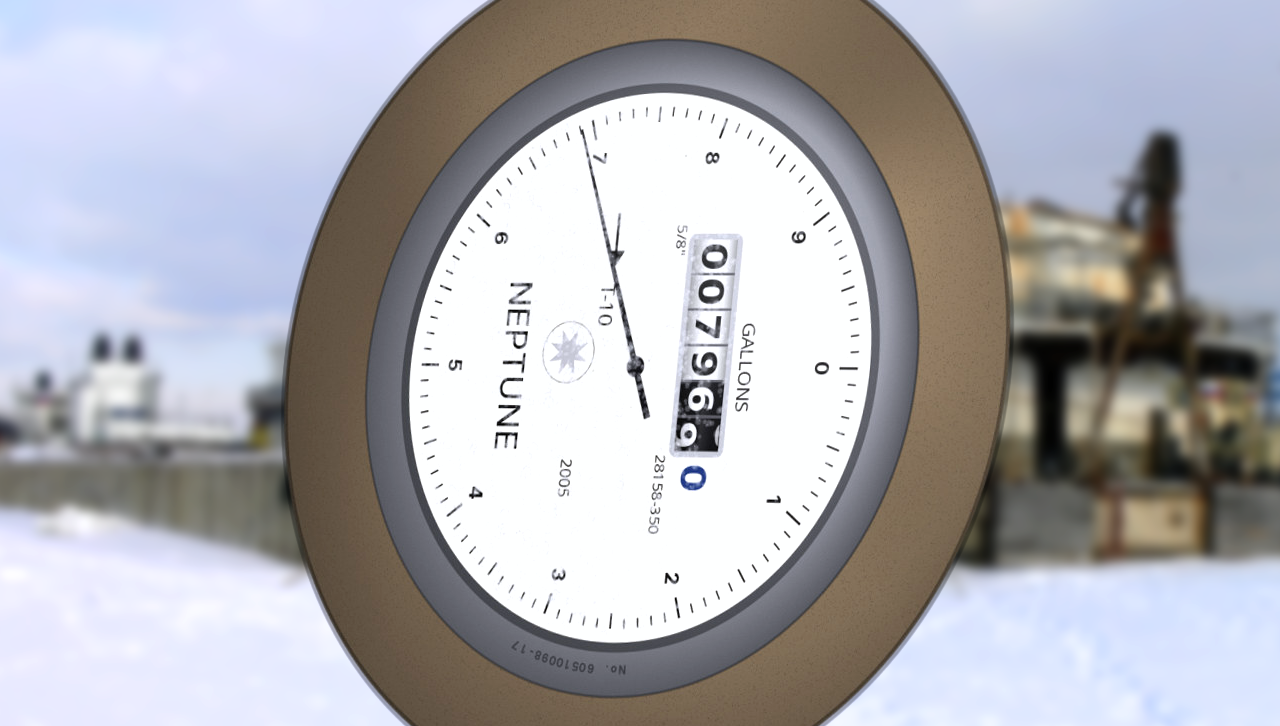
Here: 79686.9 (gal)
